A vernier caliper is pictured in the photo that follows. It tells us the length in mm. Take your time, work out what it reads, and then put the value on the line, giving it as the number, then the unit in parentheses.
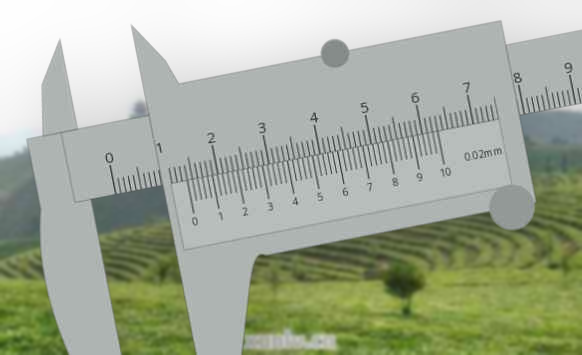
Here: 14.0 (mm)
